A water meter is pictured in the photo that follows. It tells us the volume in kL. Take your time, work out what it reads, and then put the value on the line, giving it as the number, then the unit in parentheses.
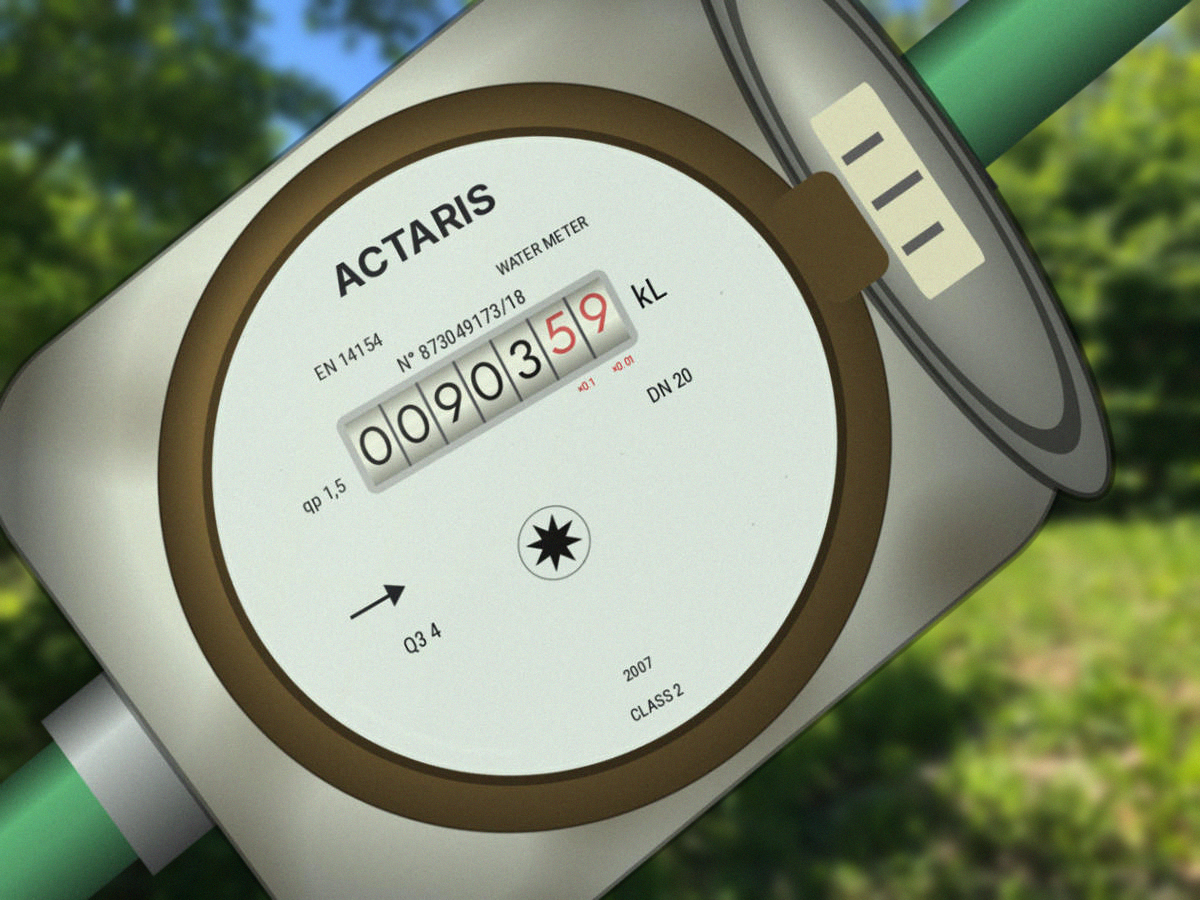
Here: 903.59 (kL)
